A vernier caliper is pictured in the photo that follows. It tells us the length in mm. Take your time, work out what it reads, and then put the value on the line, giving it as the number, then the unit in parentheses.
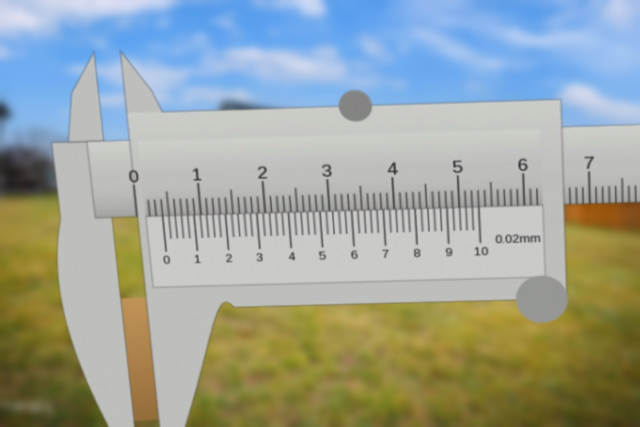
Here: 4.0 (mm)
